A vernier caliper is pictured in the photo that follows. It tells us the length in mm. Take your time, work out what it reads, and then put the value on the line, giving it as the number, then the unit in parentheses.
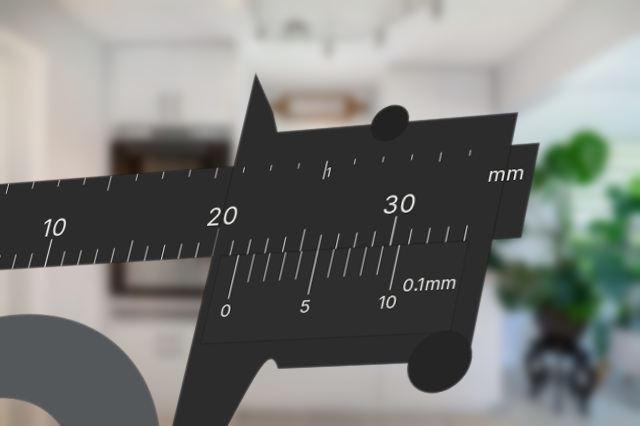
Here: 21.5 (mm)
